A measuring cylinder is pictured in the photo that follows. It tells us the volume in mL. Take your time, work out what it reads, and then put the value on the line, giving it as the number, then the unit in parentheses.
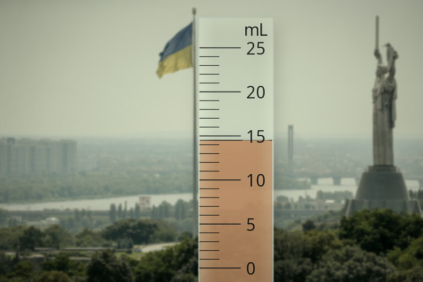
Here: 14.5 (mL)
